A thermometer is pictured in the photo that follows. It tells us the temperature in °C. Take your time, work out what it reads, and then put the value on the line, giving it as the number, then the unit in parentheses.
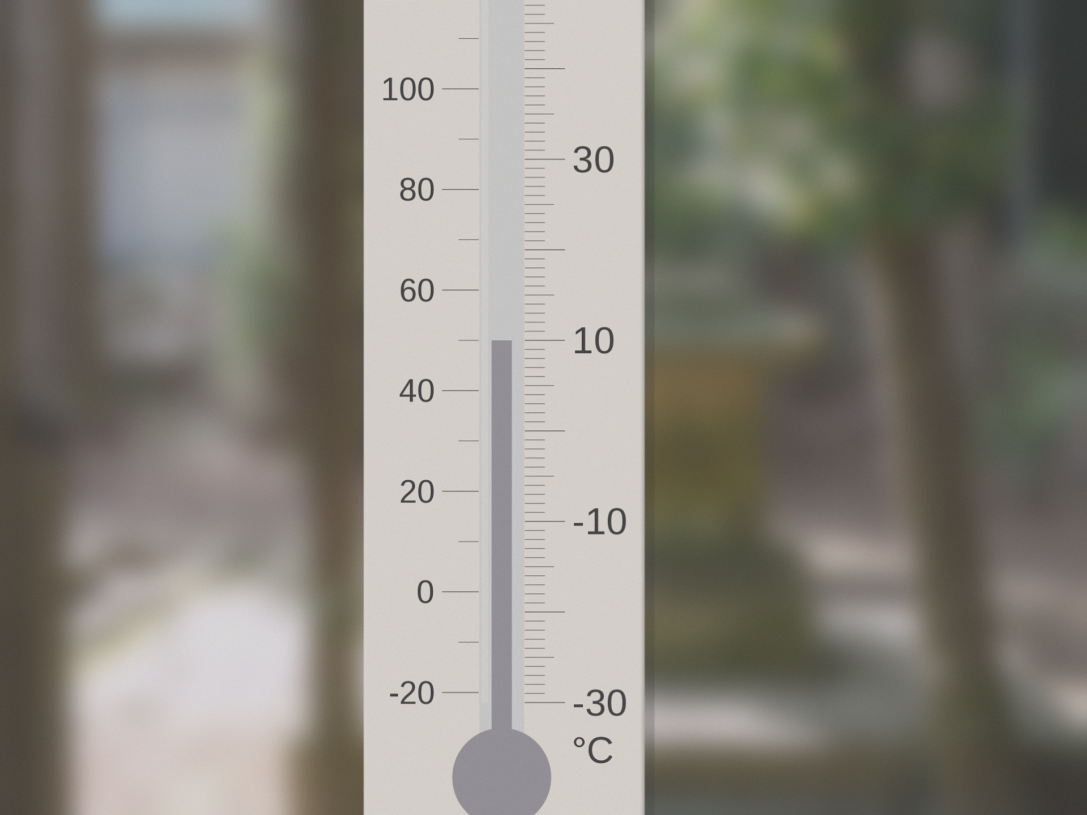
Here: 10 (°C)
